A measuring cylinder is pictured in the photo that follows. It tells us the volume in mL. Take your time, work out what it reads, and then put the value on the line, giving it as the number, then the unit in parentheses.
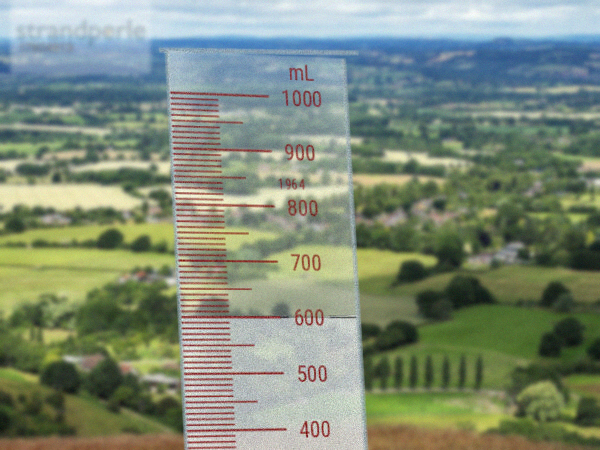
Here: 600 (mL)
